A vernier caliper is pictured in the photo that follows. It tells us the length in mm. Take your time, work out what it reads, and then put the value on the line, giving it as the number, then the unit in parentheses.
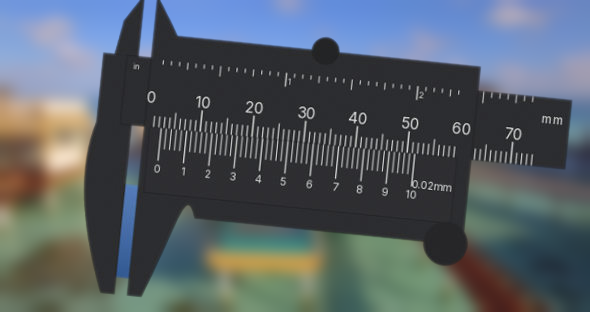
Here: 2.5 (mm)
